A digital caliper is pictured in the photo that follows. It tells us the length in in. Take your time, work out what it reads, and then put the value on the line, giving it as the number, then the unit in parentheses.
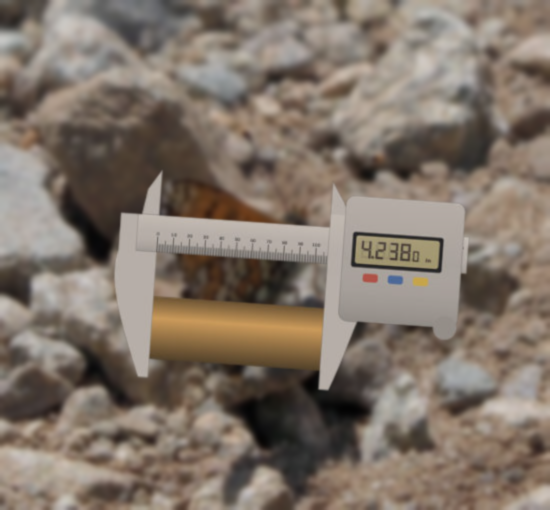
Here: 4.2380 (in)
